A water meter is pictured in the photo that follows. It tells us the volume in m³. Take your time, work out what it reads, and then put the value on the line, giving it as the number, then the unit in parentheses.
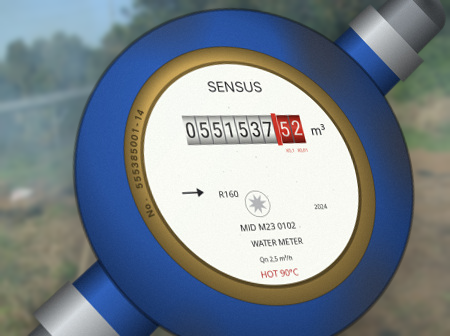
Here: 551537.52 (m³)
